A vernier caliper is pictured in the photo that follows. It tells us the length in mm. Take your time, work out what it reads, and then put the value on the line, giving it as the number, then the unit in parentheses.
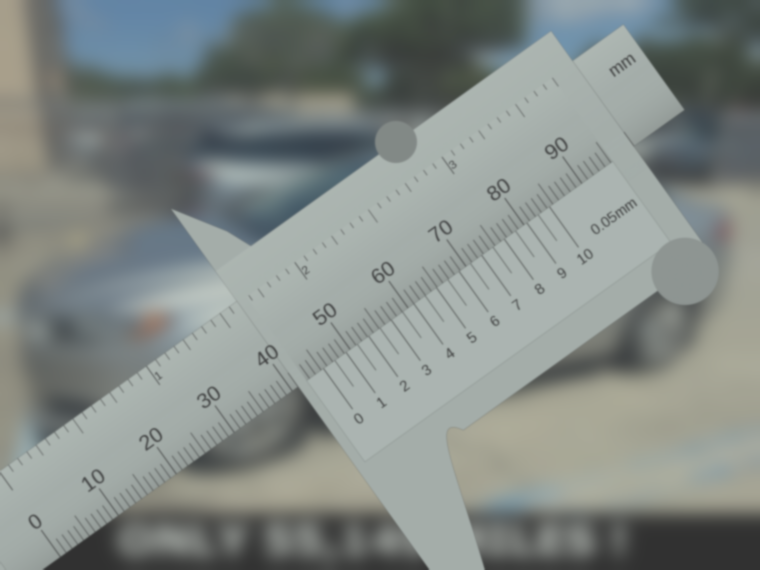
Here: 45.4 (mm)
